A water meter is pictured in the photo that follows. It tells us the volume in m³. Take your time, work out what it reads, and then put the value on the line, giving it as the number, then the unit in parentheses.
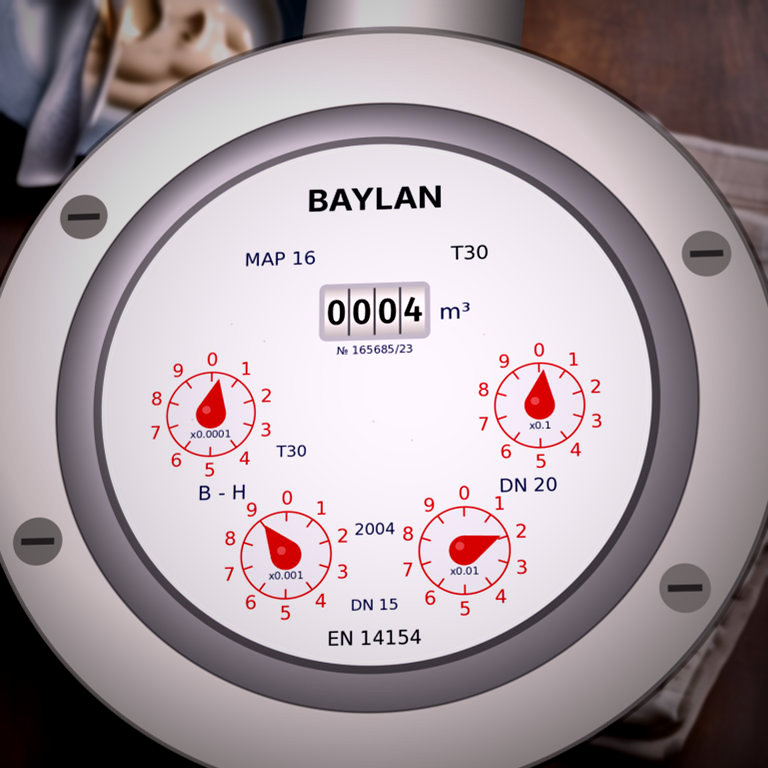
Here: 4.0190 (m³)
